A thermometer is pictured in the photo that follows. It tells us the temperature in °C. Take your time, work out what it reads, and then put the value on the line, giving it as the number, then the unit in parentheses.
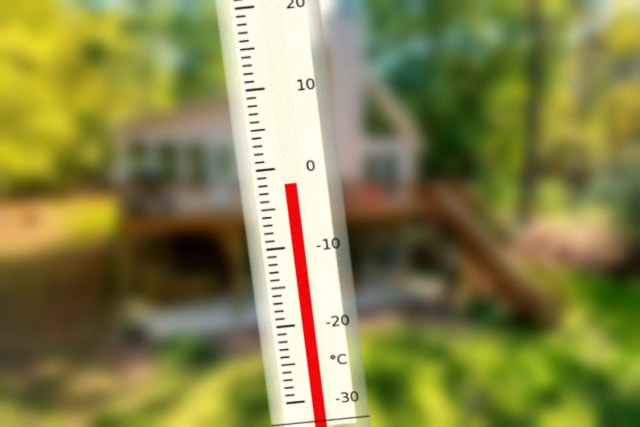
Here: -2 (°C)
